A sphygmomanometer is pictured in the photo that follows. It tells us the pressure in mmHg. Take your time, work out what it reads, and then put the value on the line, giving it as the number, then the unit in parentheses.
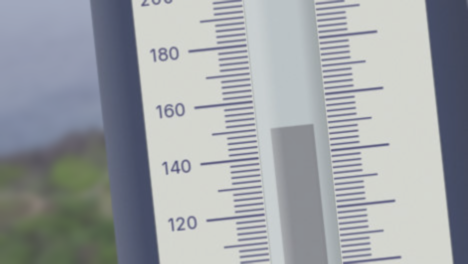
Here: 150 (mmHg)
